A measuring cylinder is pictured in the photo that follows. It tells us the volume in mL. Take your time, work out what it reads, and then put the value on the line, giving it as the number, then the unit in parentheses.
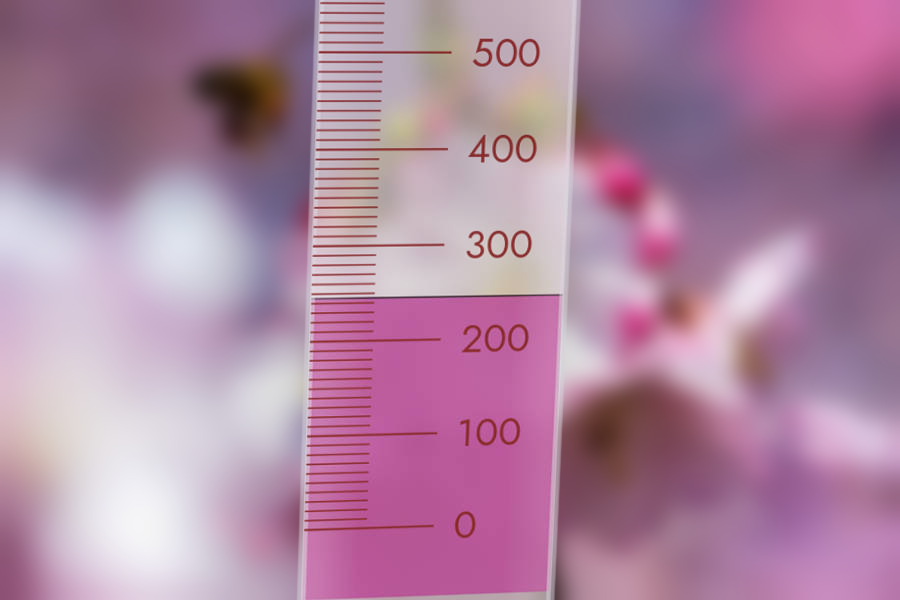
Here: 245 (mL)
